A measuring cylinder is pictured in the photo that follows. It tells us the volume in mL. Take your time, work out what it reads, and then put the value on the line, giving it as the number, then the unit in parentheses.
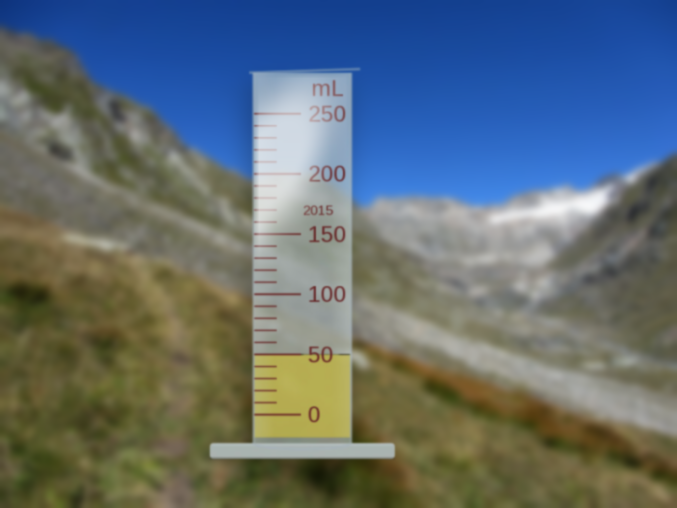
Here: 50 (mL)
